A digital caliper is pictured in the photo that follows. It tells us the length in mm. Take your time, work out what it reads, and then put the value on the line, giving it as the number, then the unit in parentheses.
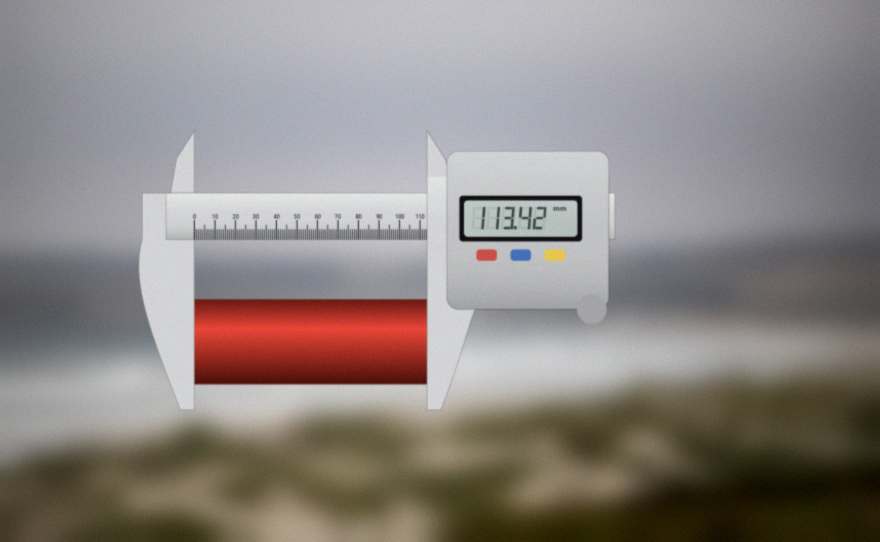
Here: 113.42 (mm)
